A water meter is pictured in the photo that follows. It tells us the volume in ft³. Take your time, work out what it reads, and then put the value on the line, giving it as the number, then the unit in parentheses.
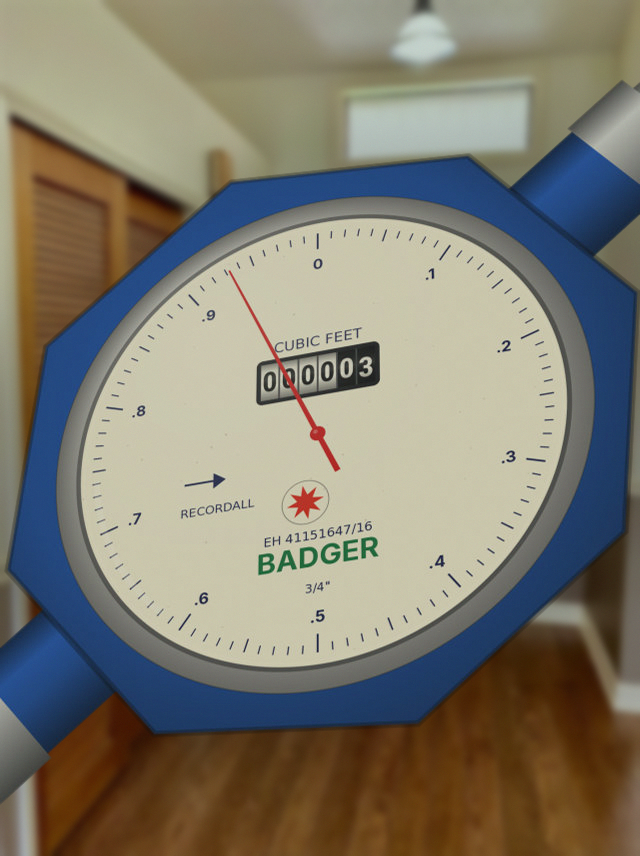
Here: 2.93 (ft³)
